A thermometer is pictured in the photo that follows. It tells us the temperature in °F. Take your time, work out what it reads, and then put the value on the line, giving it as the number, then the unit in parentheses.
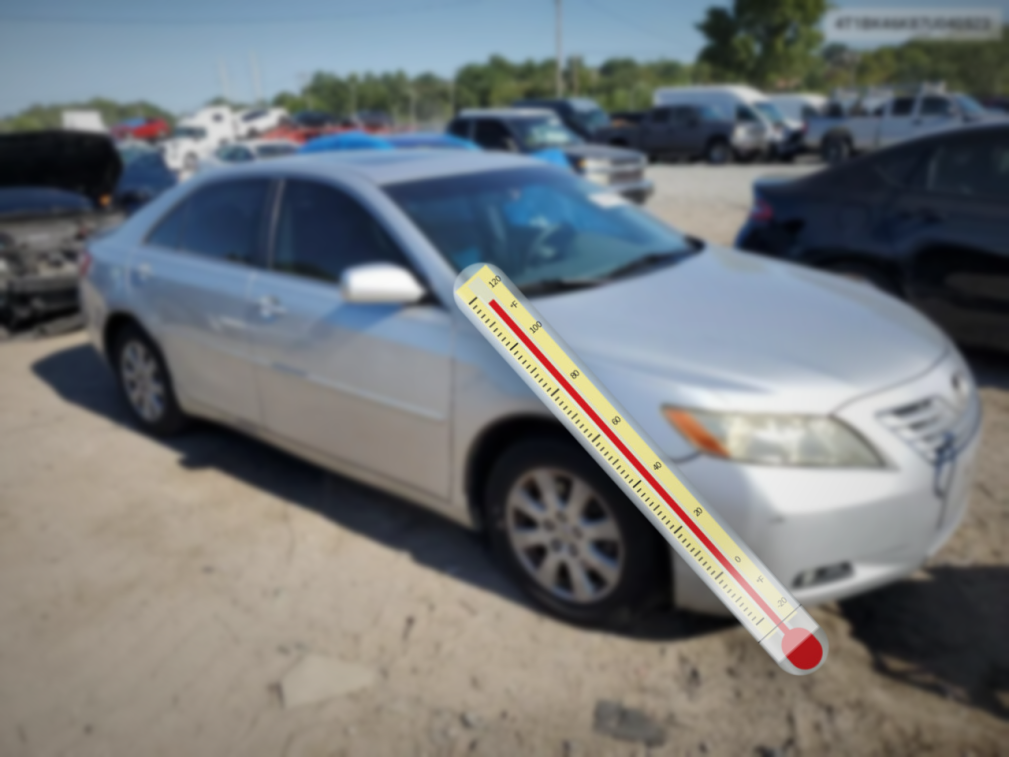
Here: 116 (°F)
